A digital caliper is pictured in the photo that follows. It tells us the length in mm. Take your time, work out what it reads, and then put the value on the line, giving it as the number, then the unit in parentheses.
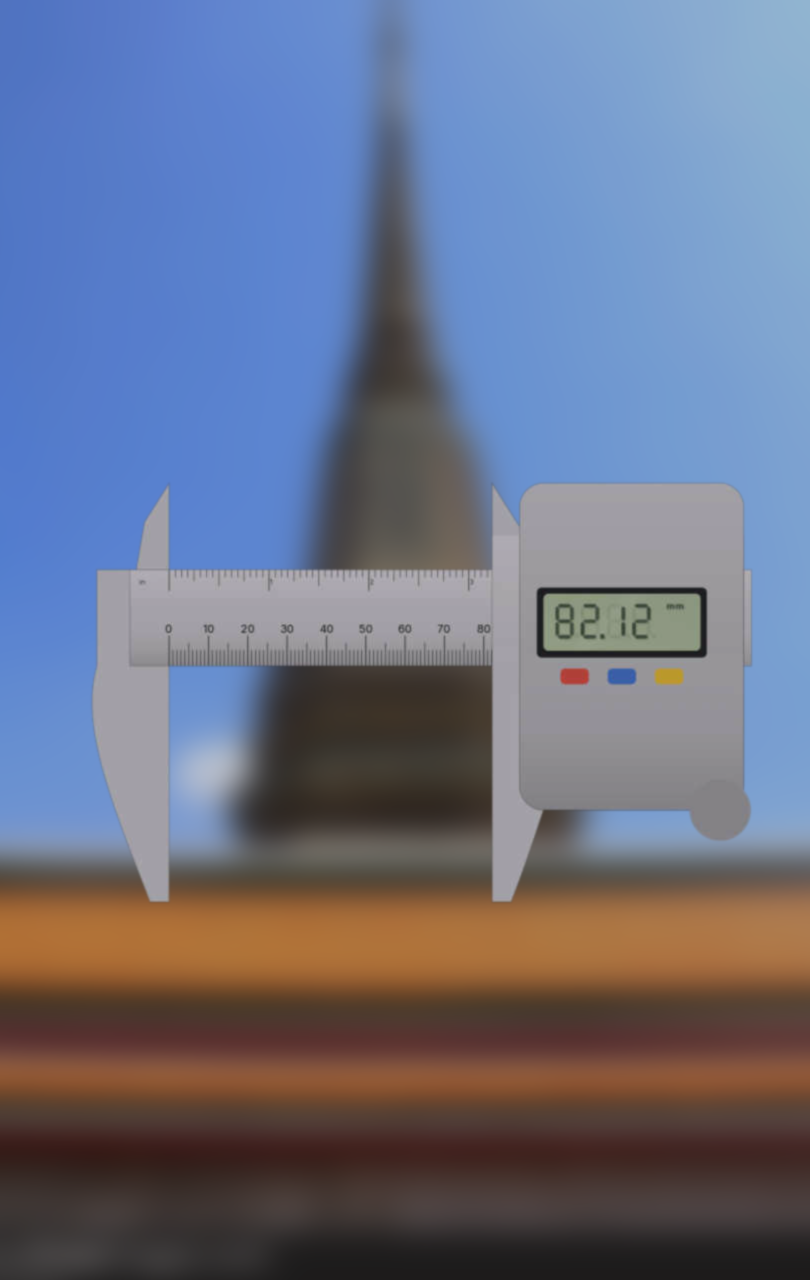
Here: 82.12 (mm)
